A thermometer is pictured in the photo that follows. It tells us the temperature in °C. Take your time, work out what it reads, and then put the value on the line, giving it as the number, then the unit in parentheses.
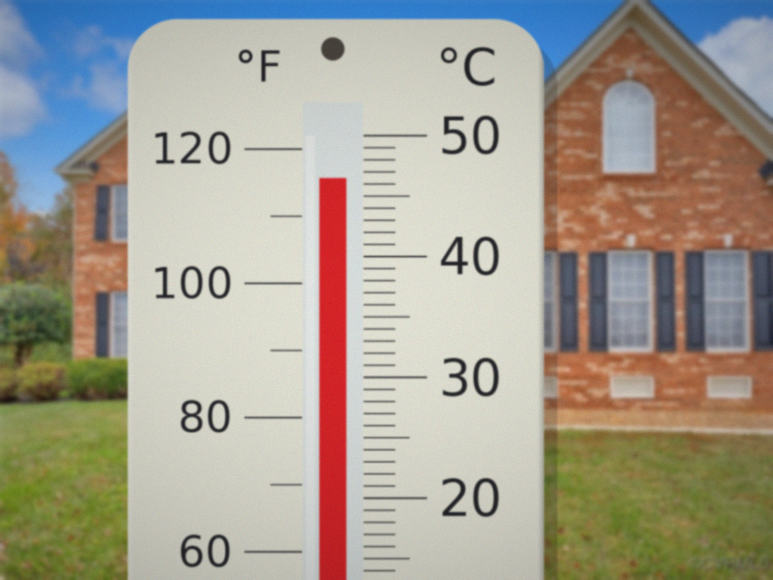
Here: 46.5 (°C)
